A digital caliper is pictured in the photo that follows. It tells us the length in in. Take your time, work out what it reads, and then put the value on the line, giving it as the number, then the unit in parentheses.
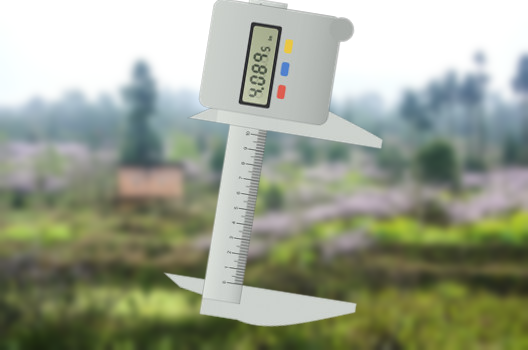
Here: 4.0895 (in)
